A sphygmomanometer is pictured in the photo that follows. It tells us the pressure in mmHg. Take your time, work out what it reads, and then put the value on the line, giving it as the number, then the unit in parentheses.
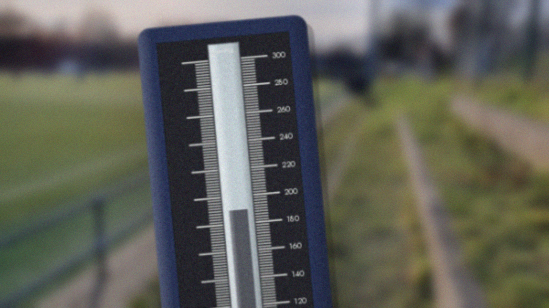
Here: 190 (mmHg)
